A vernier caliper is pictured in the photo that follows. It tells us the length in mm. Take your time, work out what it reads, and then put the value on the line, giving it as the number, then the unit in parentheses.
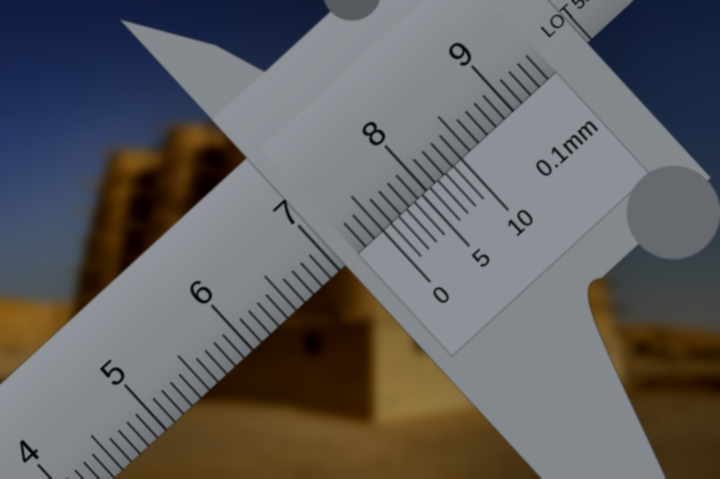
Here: 75.0 (mm)
